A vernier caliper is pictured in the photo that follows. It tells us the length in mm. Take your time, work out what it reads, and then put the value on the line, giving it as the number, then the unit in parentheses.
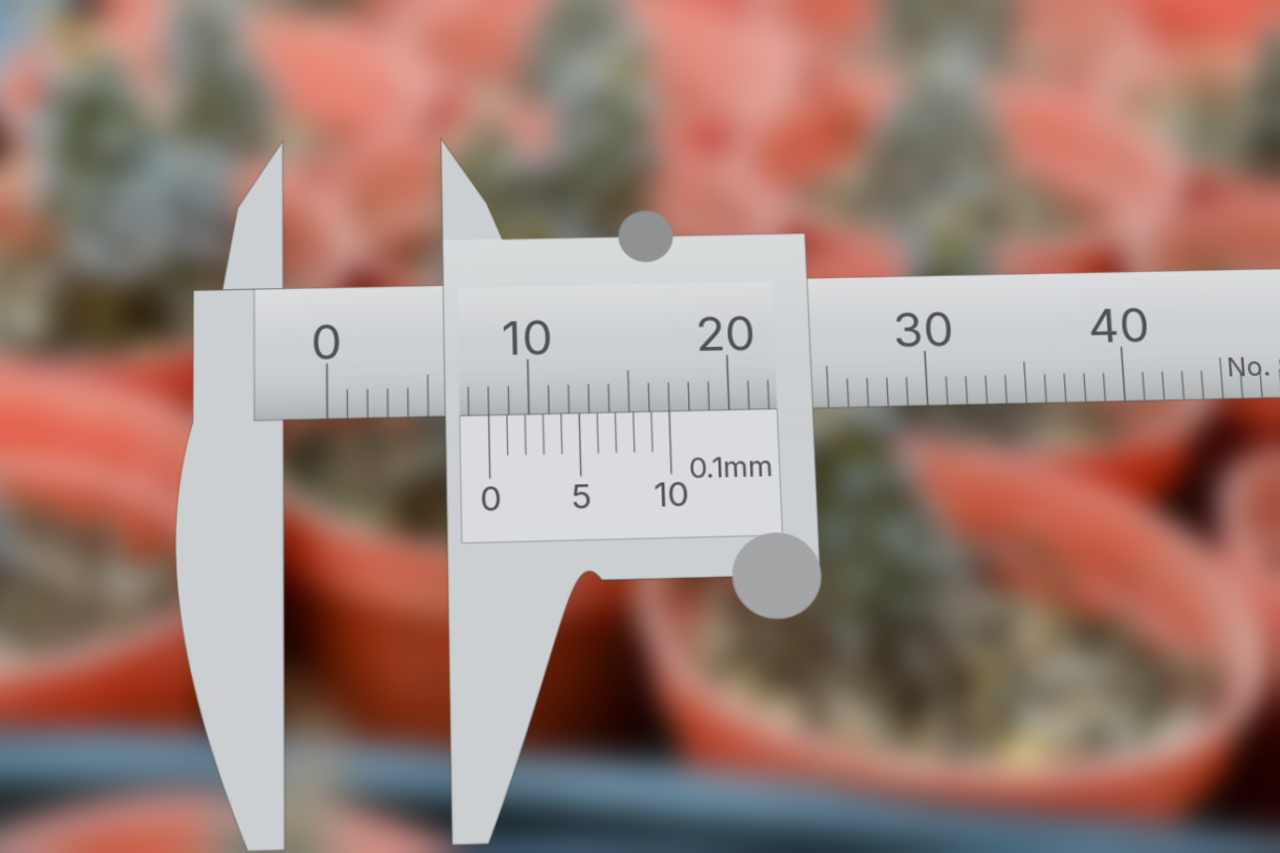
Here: 8.0 (mm)
